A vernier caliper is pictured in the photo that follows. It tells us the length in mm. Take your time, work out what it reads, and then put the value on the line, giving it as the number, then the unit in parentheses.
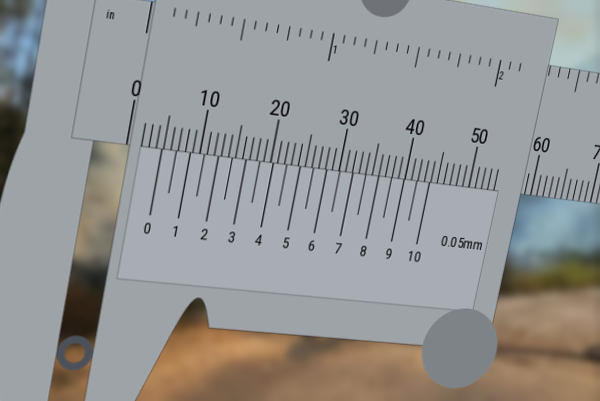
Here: 4.8 (mm)
